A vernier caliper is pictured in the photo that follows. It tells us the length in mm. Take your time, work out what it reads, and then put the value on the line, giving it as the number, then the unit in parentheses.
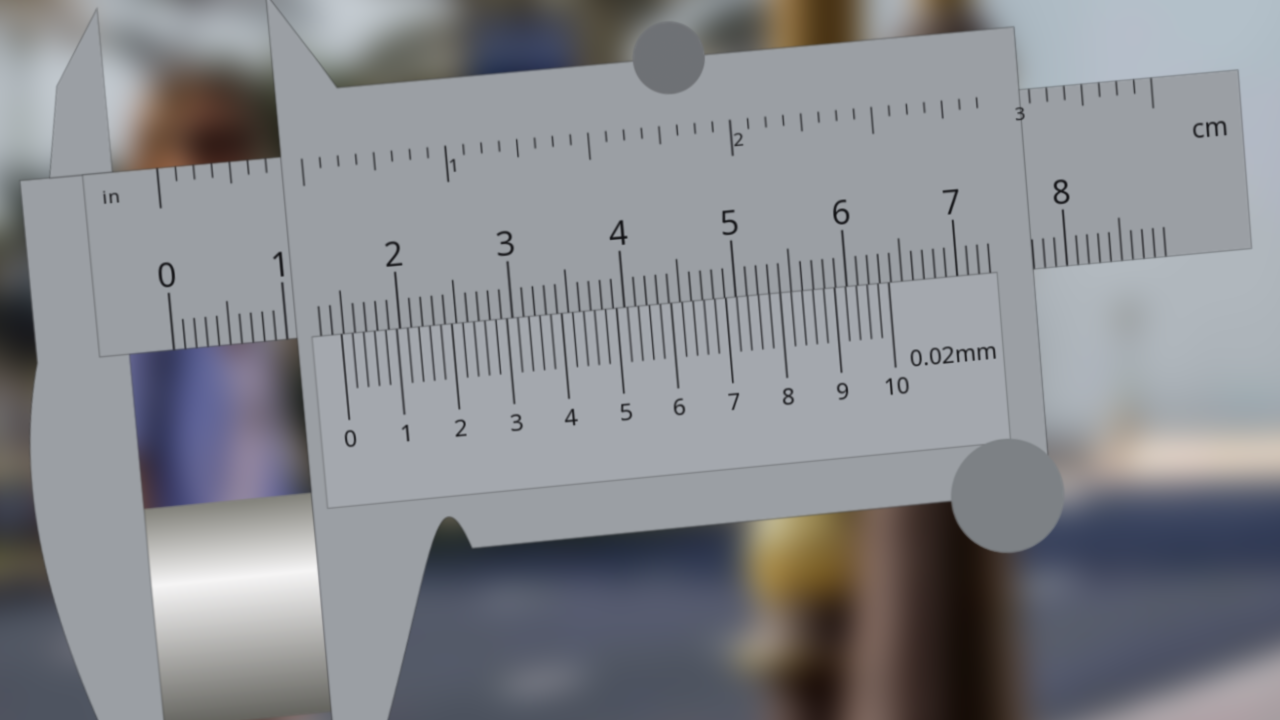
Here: 14.8 (mm)
